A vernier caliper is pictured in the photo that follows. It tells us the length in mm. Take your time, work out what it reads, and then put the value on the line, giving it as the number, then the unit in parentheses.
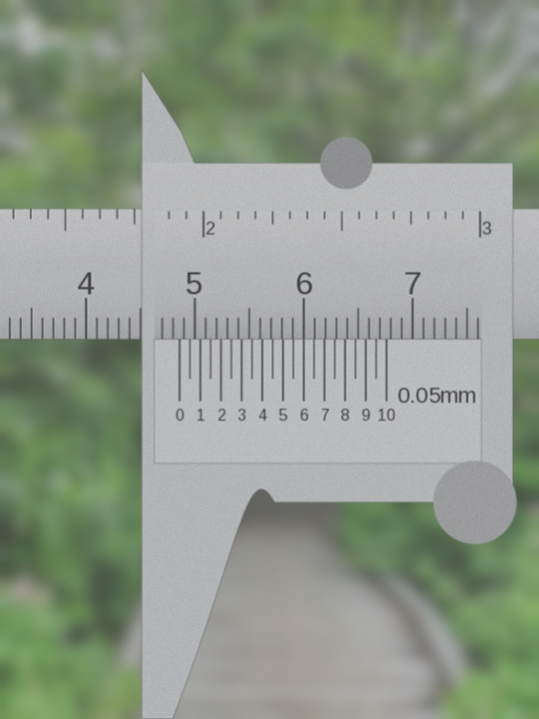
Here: 48.6 (mm)
